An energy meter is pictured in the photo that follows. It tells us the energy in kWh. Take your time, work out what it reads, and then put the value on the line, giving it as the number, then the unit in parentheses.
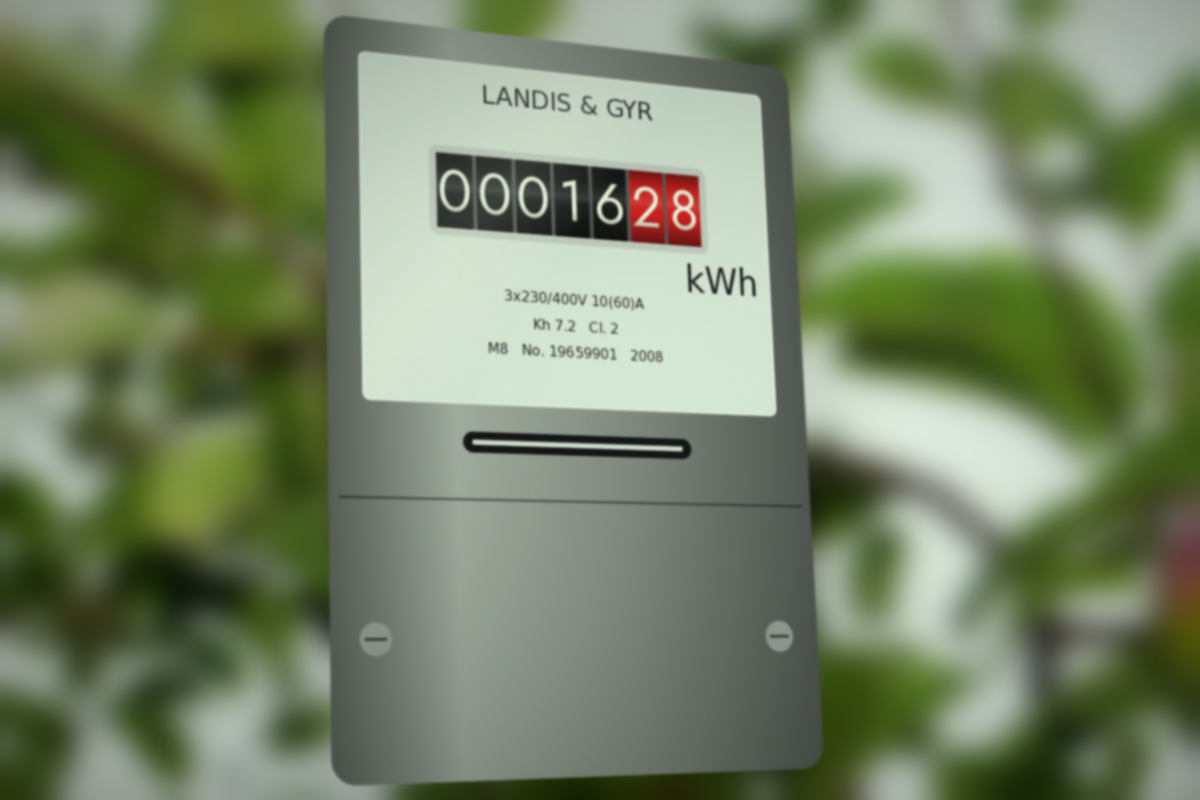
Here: 16.28 (kWh)
